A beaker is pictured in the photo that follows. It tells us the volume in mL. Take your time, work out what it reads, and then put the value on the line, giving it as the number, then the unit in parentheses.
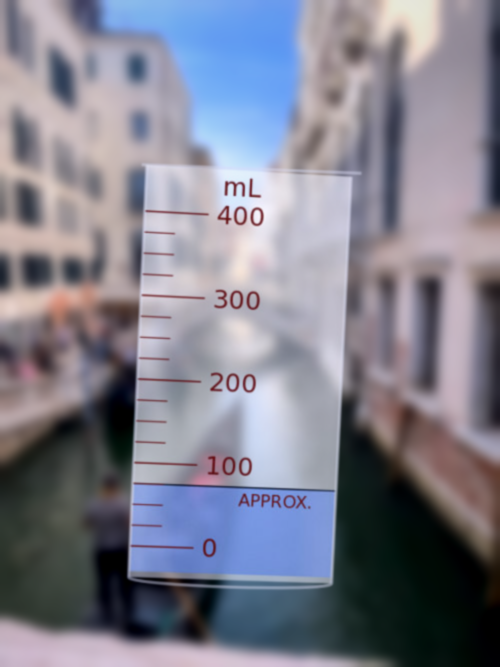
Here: 75 (mL)
